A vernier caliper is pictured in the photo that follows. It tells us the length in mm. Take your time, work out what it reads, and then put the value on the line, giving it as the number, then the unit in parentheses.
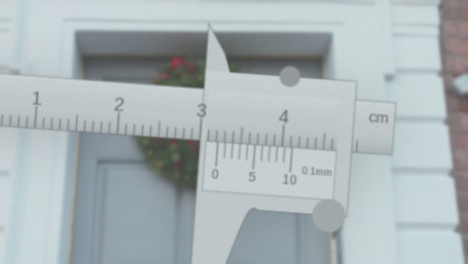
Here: 32.2 (mm)
